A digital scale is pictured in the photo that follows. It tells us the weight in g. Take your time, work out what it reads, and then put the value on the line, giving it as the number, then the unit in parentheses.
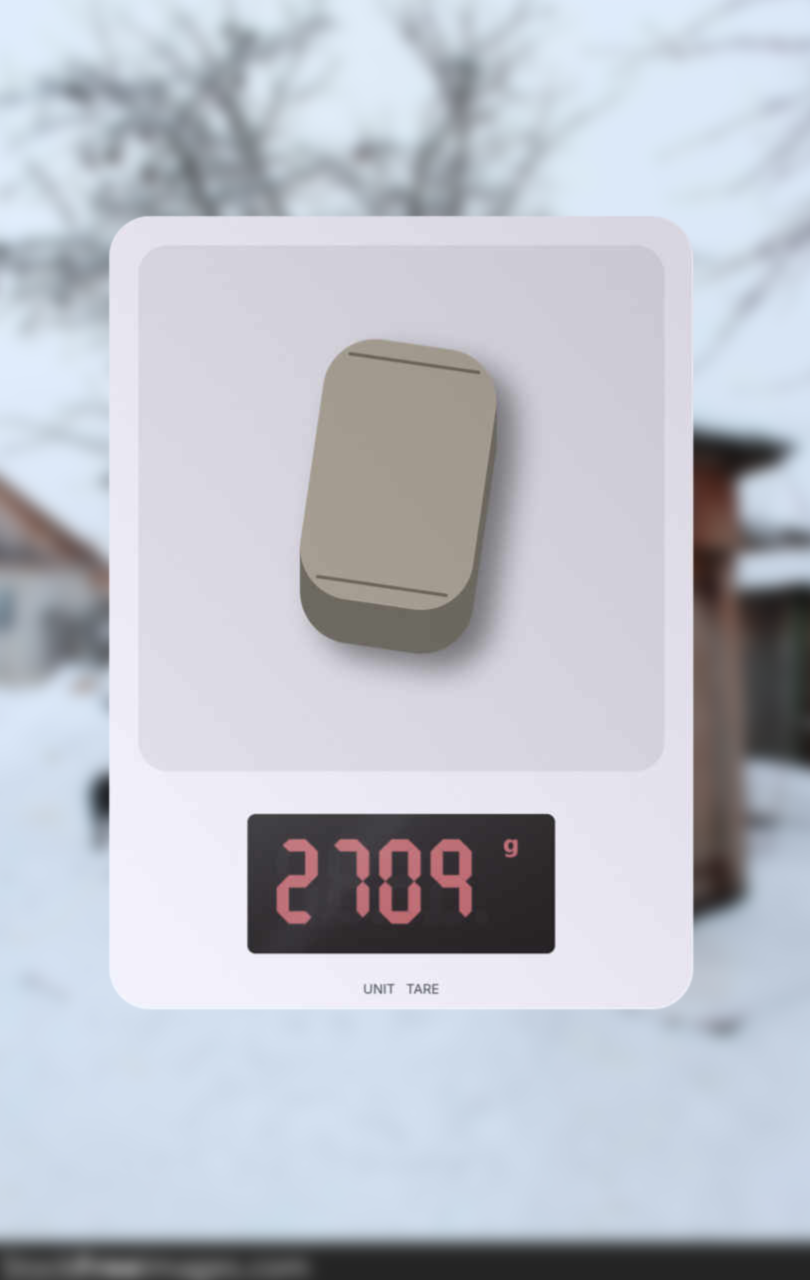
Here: 2709 (g)
